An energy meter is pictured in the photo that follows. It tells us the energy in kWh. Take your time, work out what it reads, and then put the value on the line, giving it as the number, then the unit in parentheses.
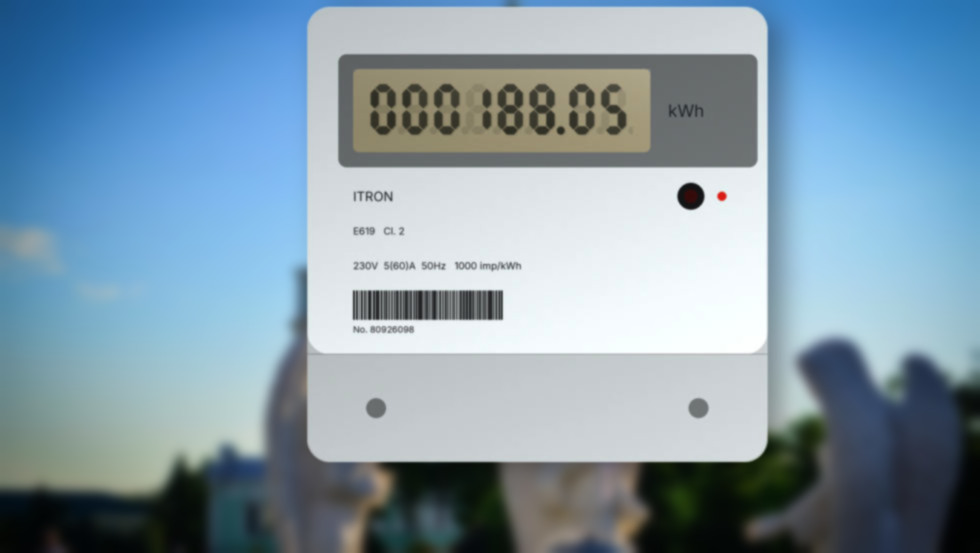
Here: 188.05 (kWh)
